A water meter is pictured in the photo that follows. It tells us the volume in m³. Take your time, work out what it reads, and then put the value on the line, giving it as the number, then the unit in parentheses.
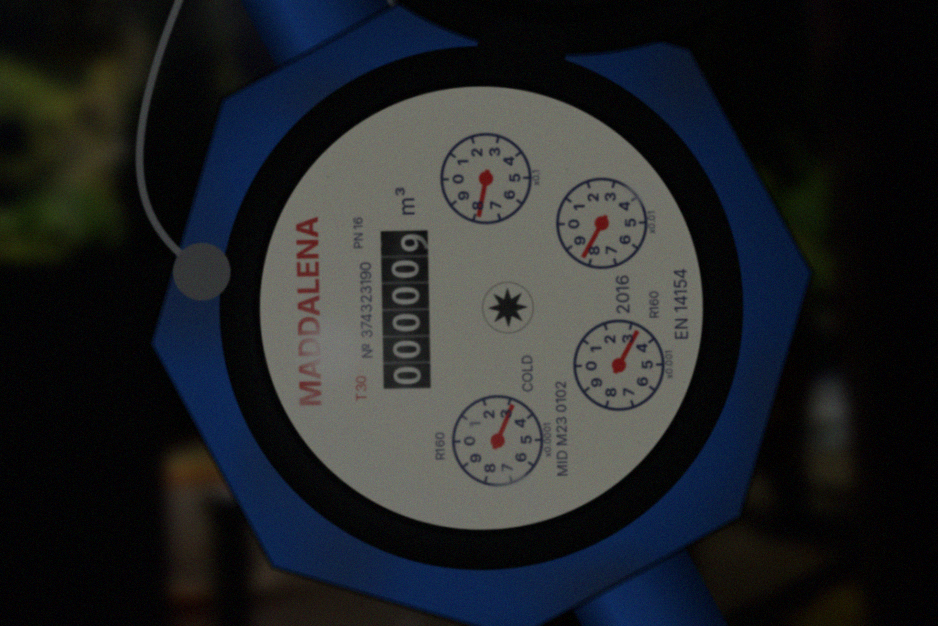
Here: 8.7833 (m³)
